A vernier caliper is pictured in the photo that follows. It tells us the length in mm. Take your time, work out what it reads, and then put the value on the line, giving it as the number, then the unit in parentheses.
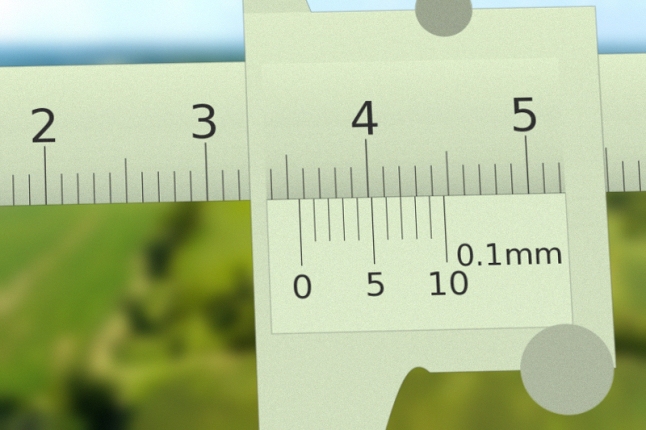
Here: 35.7 (mm)
